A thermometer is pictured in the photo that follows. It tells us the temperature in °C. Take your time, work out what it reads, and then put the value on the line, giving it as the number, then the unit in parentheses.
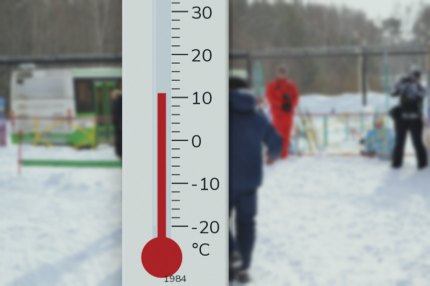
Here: 11 (°C)
